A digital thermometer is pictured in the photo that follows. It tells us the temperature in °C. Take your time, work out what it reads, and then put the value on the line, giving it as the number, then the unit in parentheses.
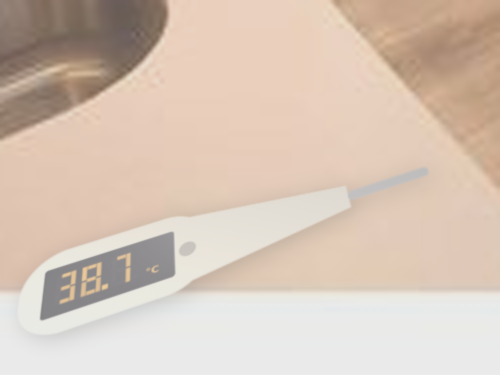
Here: 38.7 (°C)
